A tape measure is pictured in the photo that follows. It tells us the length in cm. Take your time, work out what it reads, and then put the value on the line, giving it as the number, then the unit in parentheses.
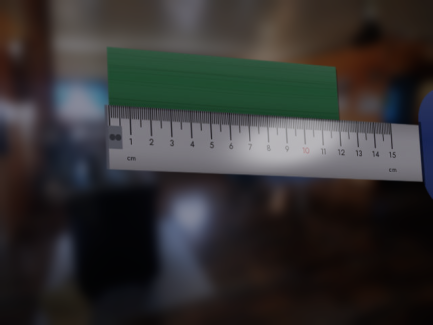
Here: 12 (cm)
